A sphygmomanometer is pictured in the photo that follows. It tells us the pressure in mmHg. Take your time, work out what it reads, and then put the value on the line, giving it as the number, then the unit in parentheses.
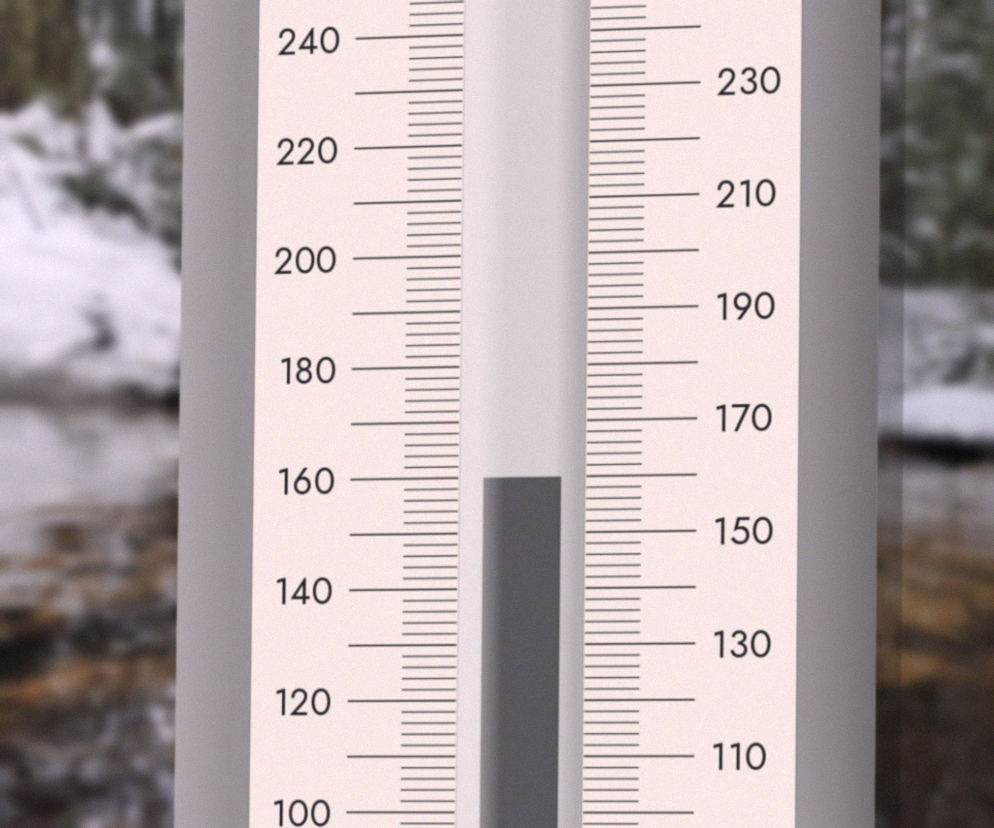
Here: 160 (mmHg)
